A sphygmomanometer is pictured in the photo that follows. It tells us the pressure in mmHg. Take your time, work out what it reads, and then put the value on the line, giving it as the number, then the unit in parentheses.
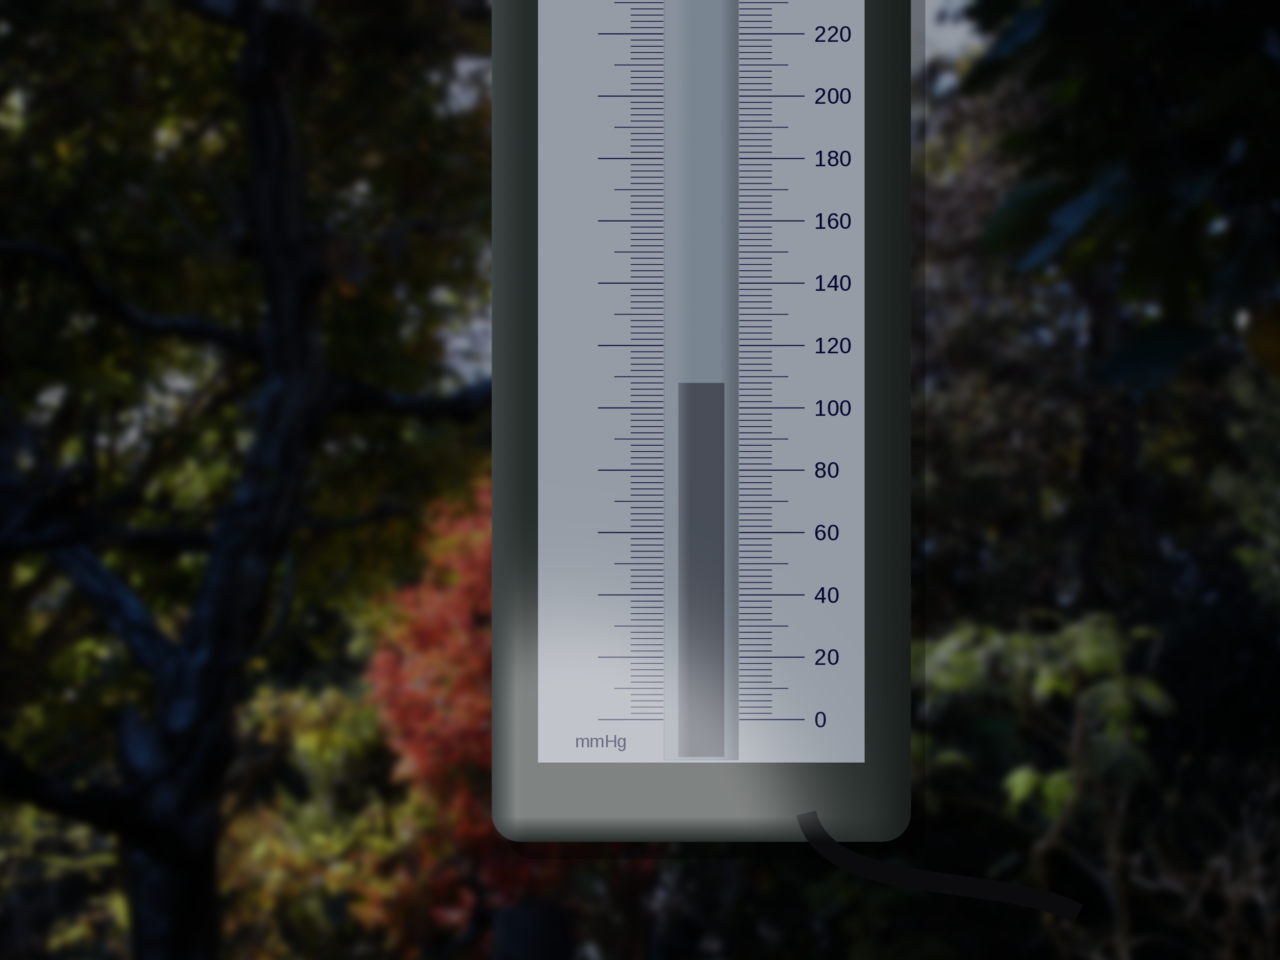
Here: 108 (mmHg)
